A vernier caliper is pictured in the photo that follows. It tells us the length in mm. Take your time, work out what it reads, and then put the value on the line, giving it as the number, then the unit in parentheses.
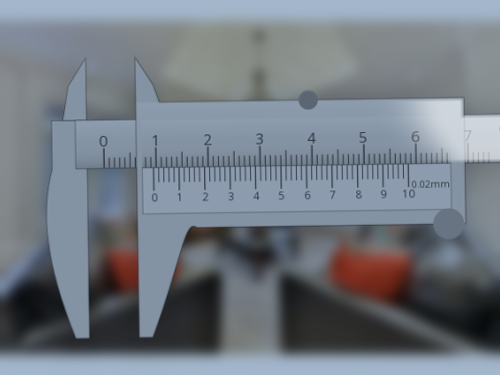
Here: 9.5 (mm)
